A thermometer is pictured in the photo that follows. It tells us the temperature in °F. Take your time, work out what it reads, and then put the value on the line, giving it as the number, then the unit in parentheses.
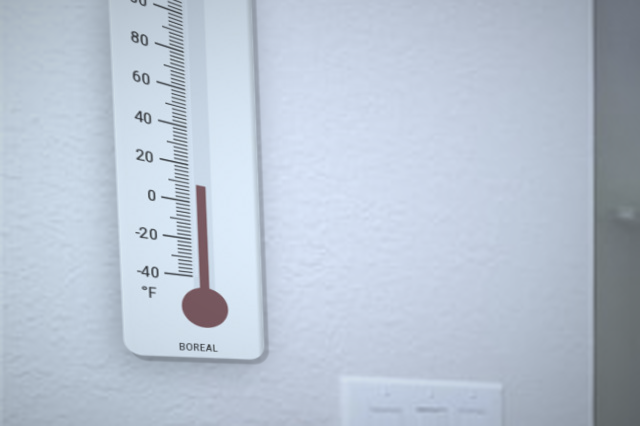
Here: 10 (°F)
